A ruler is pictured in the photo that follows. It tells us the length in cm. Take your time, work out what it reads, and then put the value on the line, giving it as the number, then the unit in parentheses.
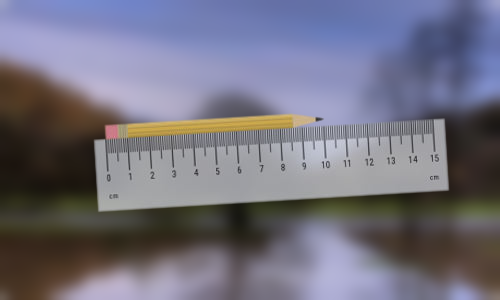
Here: 10 (cm)
